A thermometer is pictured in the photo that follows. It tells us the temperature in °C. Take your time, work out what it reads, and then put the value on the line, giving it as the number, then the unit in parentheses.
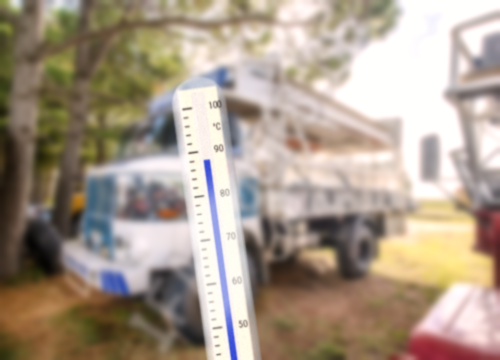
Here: 88 (°C)
